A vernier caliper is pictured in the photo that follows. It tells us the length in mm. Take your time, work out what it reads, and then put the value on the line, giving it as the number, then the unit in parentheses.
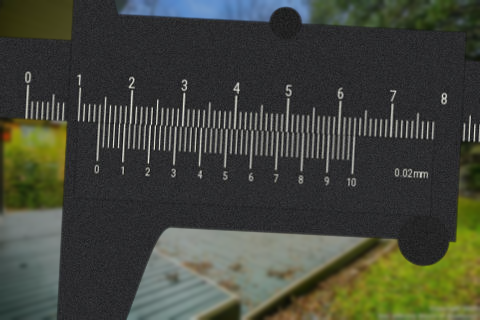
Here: 14.0 (mm)
